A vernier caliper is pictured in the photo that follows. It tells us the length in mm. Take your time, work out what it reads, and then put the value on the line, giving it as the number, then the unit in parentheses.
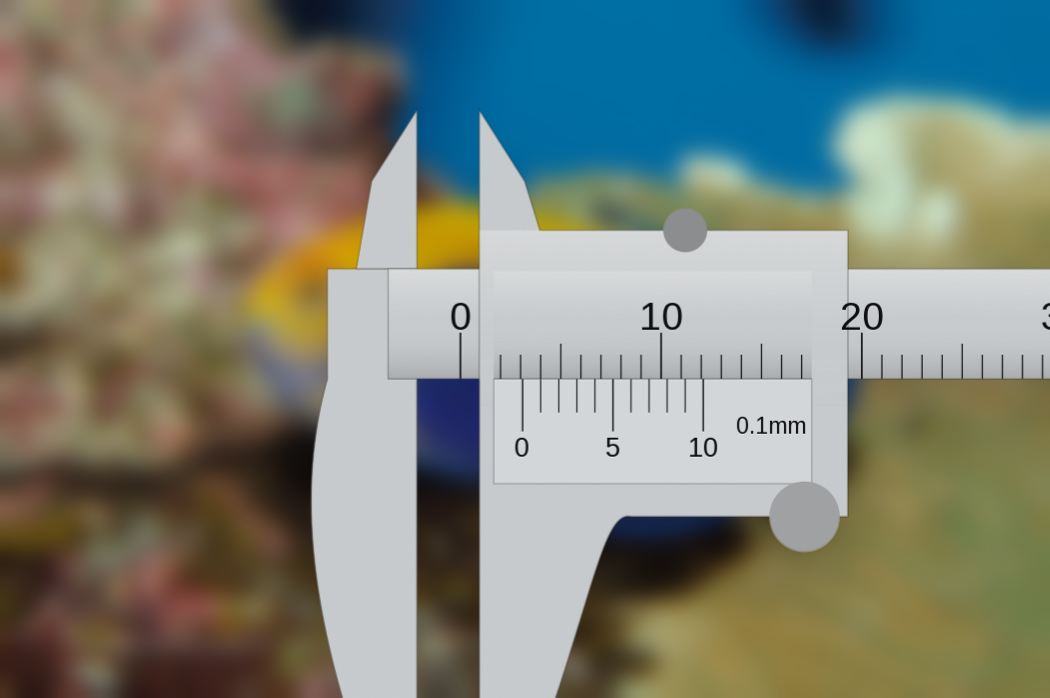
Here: 3.1 (mm)
